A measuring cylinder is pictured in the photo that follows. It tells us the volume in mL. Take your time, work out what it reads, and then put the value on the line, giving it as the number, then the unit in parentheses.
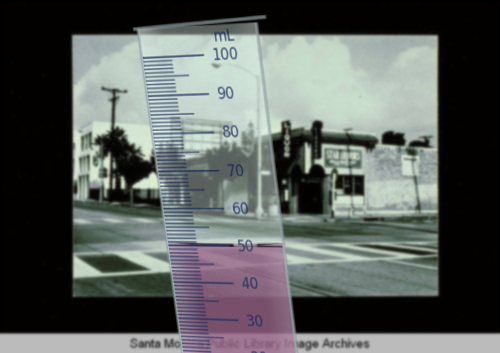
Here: 50 (mL)
